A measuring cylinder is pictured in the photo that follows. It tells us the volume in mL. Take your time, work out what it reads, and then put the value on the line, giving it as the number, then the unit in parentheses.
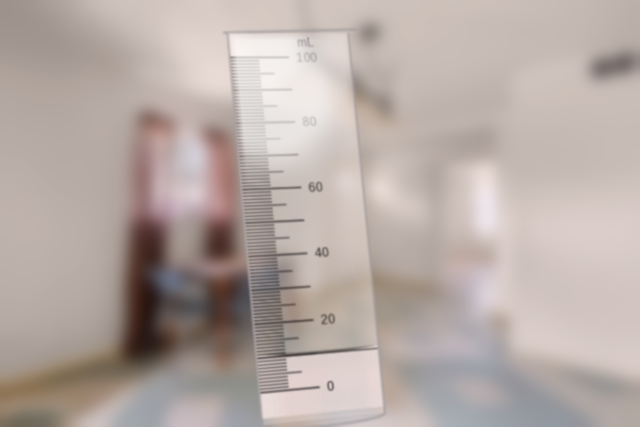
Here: 10 (mL)
